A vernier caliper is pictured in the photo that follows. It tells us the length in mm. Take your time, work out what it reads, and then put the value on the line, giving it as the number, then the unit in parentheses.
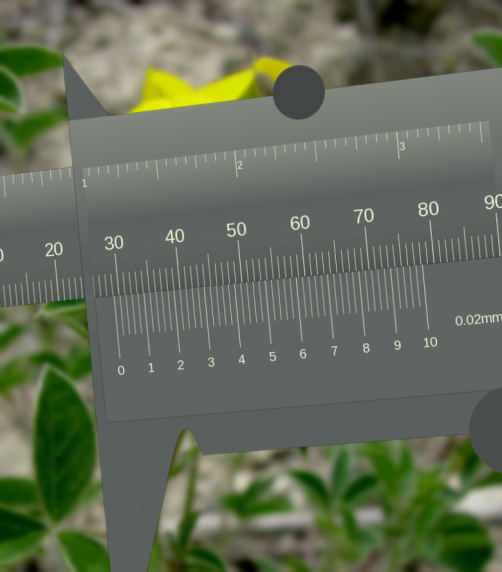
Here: 29.2 (mm)
